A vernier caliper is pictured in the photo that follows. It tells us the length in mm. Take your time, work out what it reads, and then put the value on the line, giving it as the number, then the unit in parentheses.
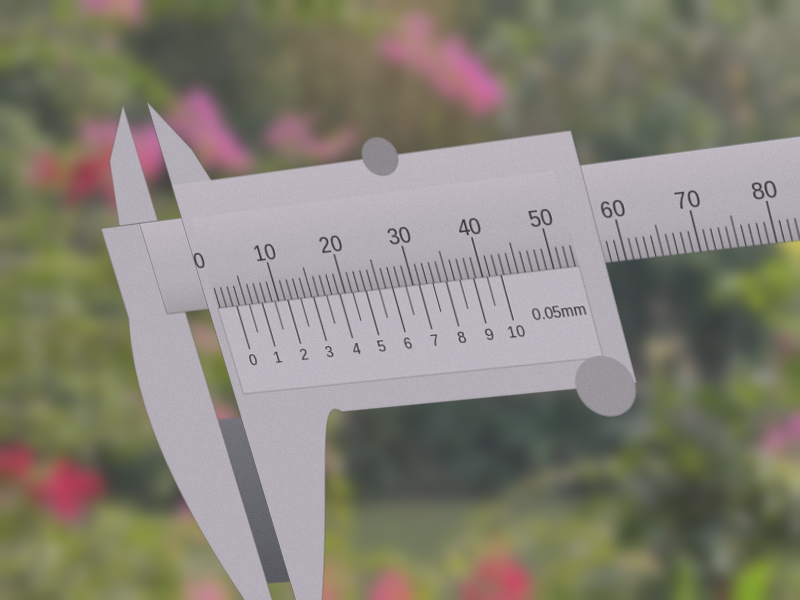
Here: 3.6 (mm)
